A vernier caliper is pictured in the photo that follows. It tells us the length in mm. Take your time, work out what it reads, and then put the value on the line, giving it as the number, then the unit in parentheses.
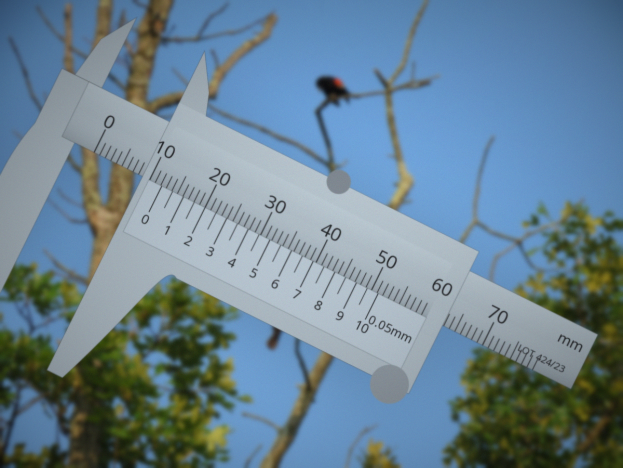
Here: 12.2 (mm)
